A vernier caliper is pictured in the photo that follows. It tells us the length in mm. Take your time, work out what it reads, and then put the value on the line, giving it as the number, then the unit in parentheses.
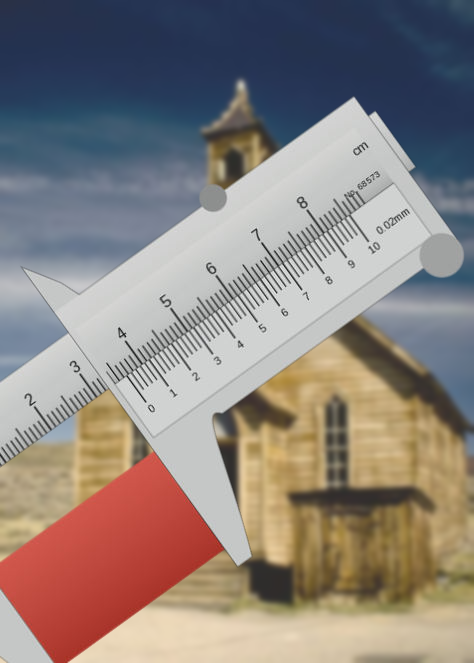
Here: 36.6 (mm)
